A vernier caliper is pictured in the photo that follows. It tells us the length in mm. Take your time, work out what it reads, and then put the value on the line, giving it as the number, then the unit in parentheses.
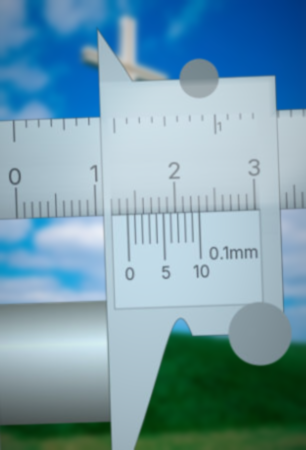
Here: 14.0 (mm)
